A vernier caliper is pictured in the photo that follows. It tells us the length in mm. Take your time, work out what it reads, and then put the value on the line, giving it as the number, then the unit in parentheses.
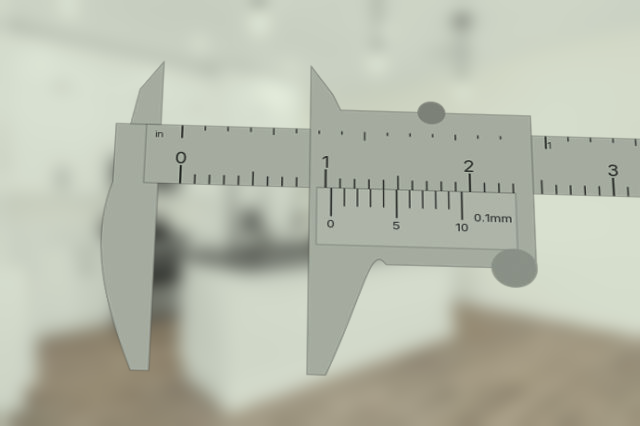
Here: 10.4 (mm)
